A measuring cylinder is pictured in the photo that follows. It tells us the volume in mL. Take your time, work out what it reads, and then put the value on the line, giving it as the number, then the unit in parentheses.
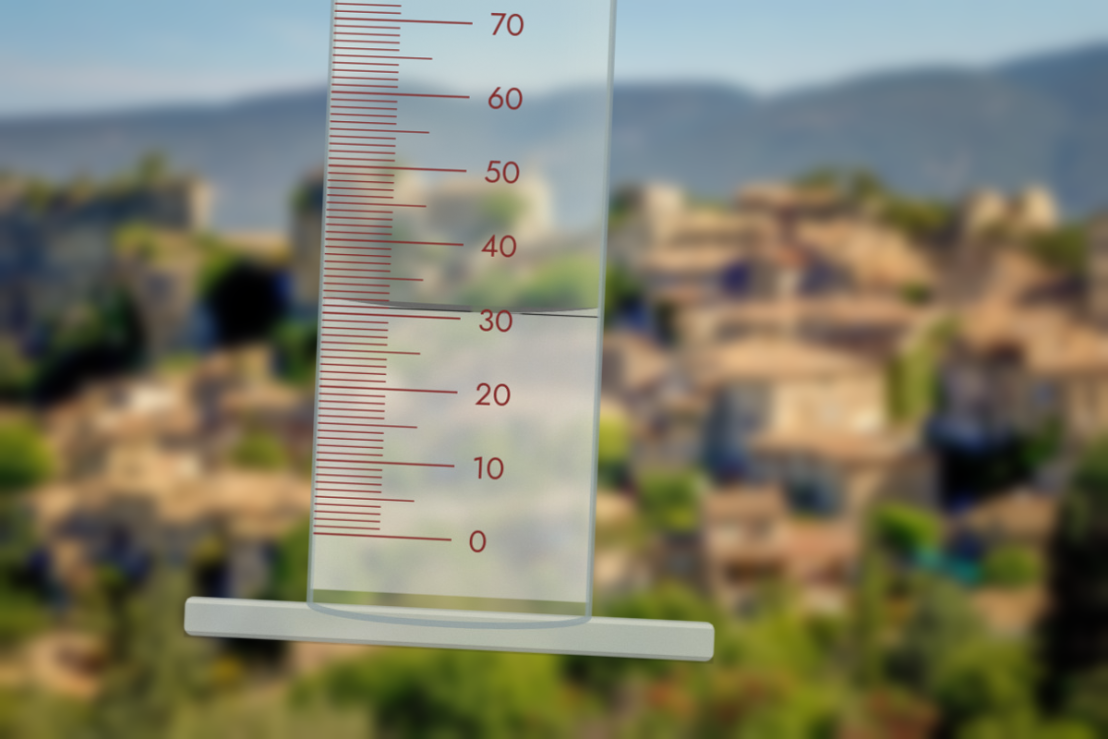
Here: 31 (mL)
